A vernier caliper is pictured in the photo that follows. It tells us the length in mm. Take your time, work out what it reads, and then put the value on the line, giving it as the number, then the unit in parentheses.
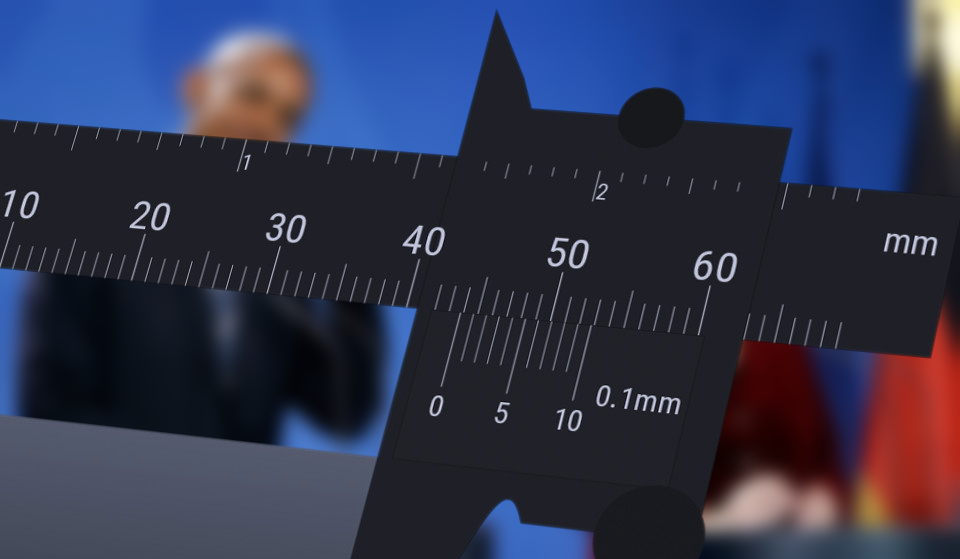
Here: 43.8 (mm)
